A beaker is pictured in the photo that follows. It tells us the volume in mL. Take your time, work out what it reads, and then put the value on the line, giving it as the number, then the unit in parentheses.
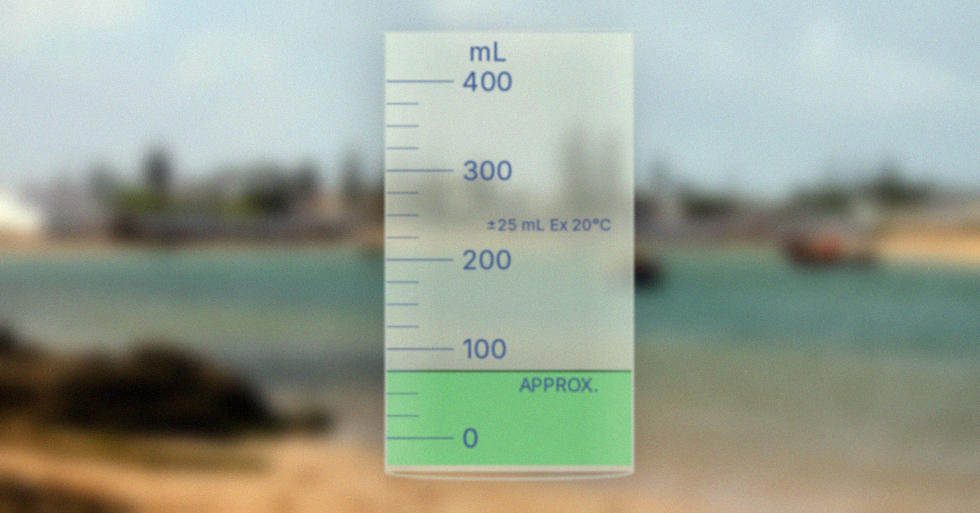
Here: 75 (mL)
